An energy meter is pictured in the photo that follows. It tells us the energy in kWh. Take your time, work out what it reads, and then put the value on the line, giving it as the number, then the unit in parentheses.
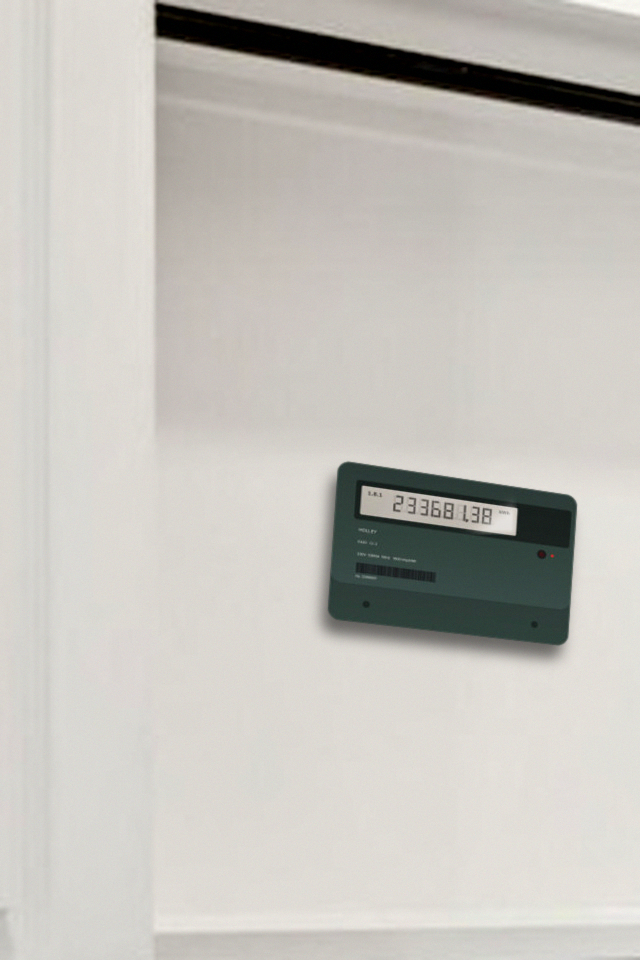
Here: 233681.38 (kWh)
